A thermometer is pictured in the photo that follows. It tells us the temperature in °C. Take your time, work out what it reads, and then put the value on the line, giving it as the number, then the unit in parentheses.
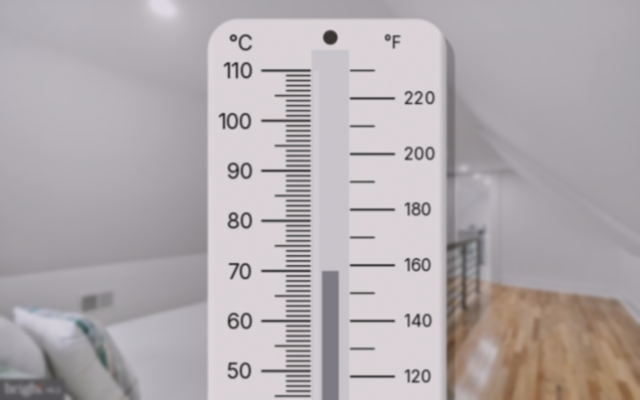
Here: 70 (°C)
